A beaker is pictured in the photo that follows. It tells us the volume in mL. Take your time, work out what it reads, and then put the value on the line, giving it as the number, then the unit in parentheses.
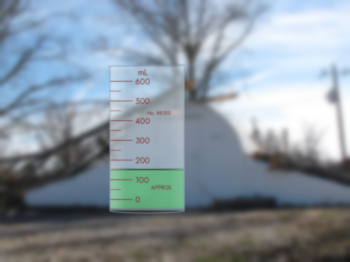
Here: 150 (mL)
